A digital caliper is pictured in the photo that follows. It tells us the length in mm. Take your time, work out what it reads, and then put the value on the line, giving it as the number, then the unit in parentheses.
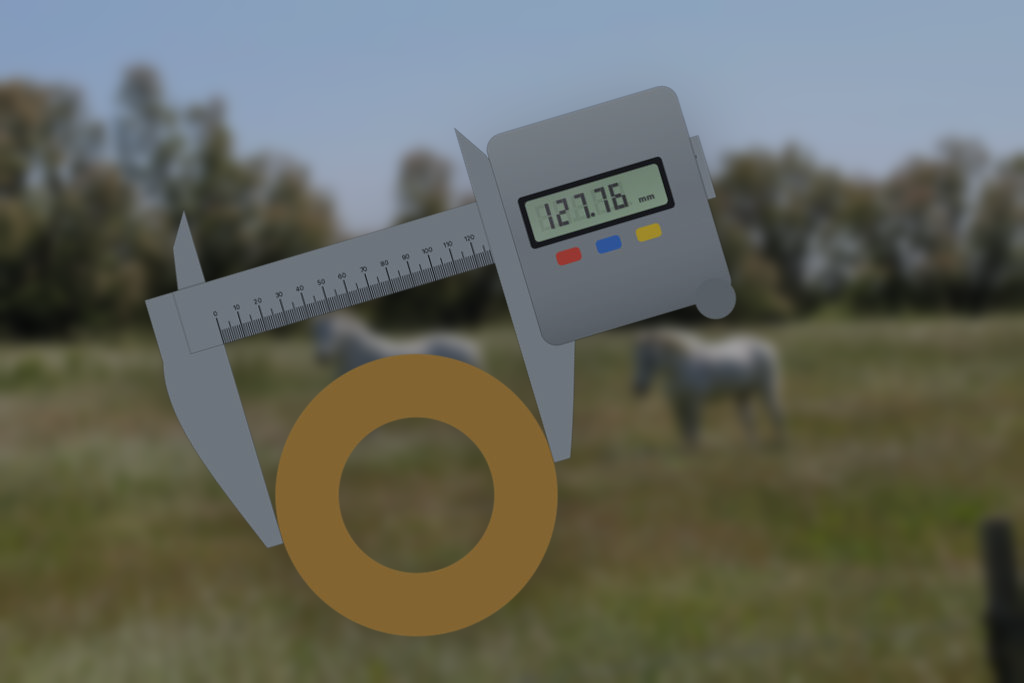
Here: 127.76 (mm)
